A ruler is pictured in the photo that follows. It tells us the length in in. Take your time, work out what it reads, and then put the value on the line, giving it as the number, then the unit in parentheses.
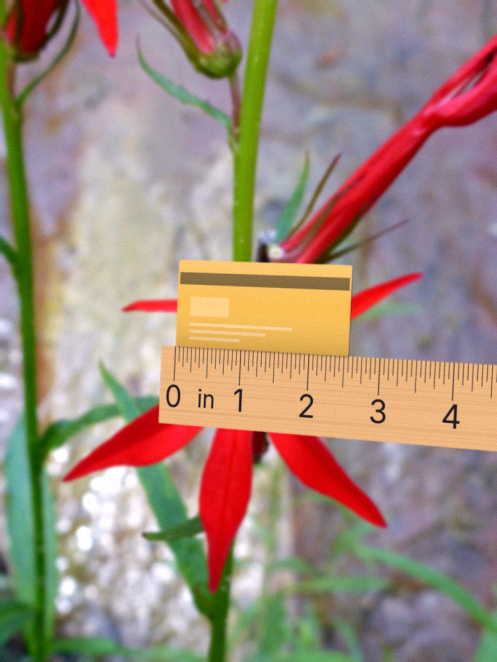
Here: 2.5625 (in)
